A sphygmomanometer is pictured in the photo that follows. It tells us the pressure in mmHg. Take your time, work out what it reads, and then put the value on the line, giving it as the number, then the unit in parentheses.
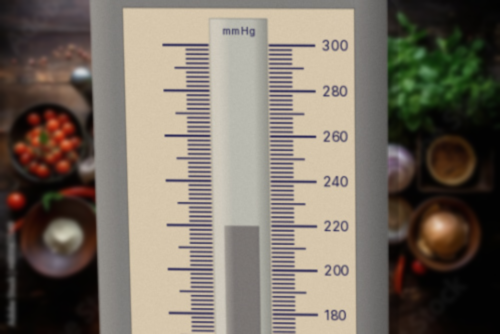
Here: 220 (mmHg)
